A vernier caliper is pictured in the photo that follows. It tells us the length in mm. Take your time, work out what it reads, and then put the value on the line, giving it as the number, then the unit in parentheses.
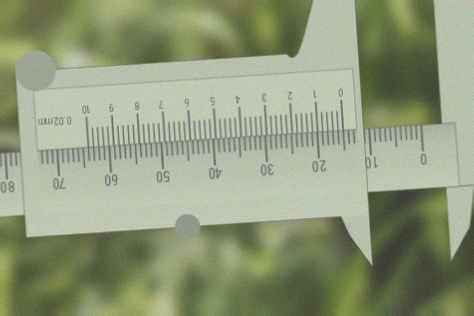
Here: 15.0 (mm)
